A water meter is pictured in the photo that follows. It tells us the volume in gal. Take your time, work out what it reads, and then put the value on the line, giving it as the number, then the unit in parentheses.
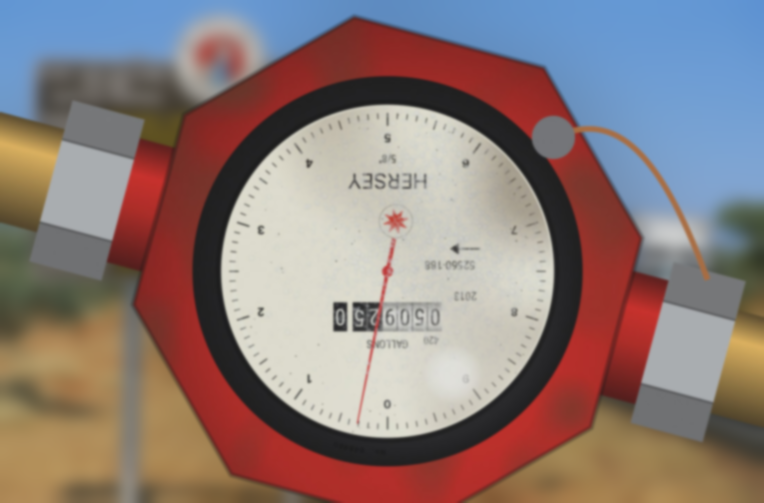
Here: 509250.3 (gal)
